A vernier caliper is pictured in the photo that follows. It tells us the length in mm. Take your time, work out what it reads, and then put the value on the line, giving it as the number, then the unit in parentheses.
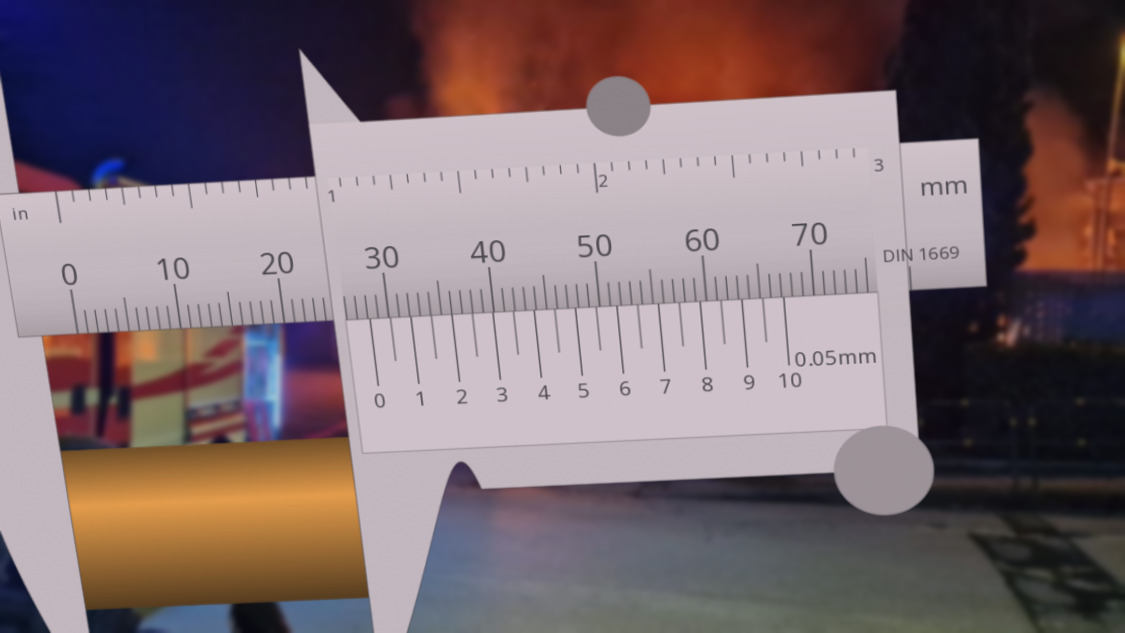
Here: 28.2 (mm)
